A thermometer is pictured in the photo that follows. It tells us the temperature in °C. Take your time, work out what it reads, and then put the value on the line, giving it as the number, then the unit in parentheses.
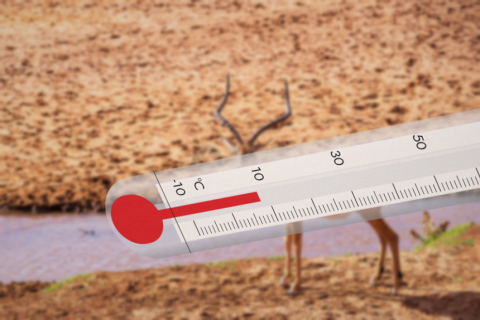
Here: 8 (°C)
